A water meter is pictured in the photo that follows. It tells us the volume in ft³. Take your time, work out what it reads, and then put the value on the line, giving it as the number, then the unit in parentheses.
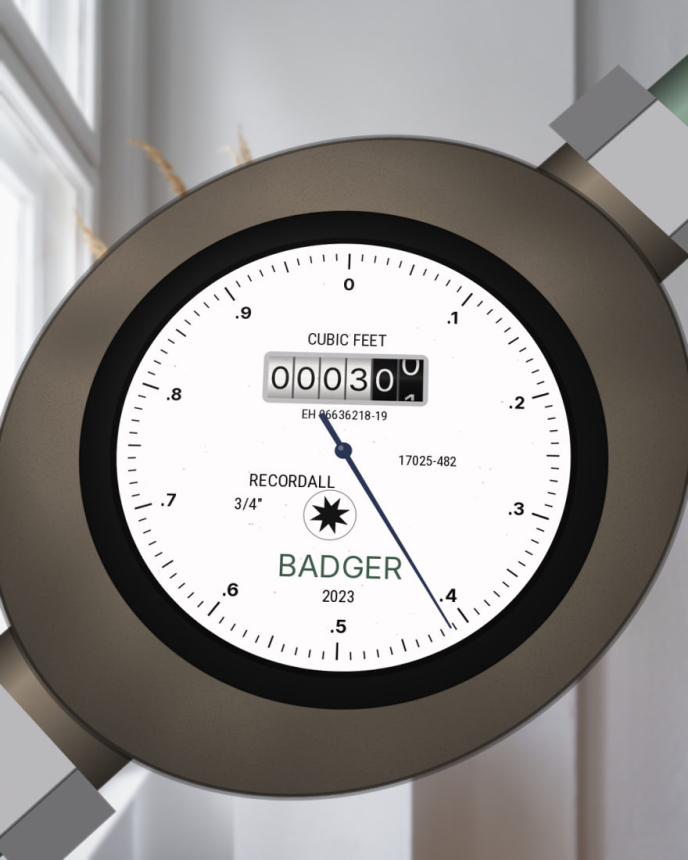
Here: 300.41 (ft³)
